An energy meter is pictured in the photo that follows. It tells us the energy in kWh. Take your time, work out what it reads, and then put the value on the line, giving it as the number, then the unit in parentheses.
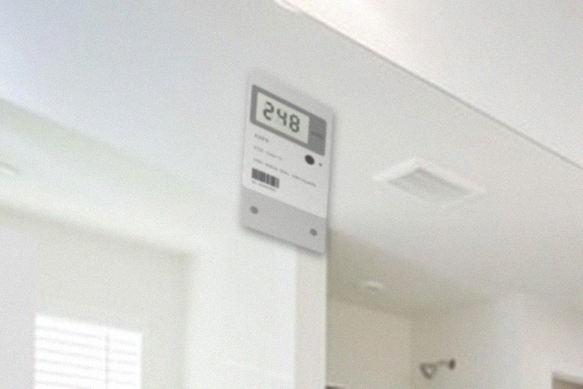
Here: 248 (kWh)
